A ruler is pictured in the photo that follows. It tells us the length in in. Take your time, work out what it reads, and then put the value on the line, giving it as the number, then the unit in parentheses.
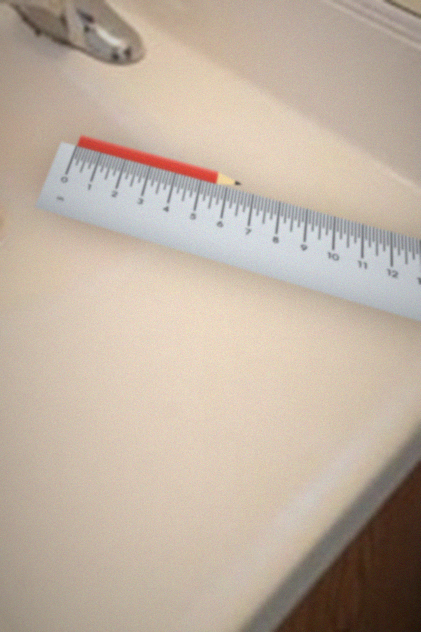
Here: 6.5 (in)
